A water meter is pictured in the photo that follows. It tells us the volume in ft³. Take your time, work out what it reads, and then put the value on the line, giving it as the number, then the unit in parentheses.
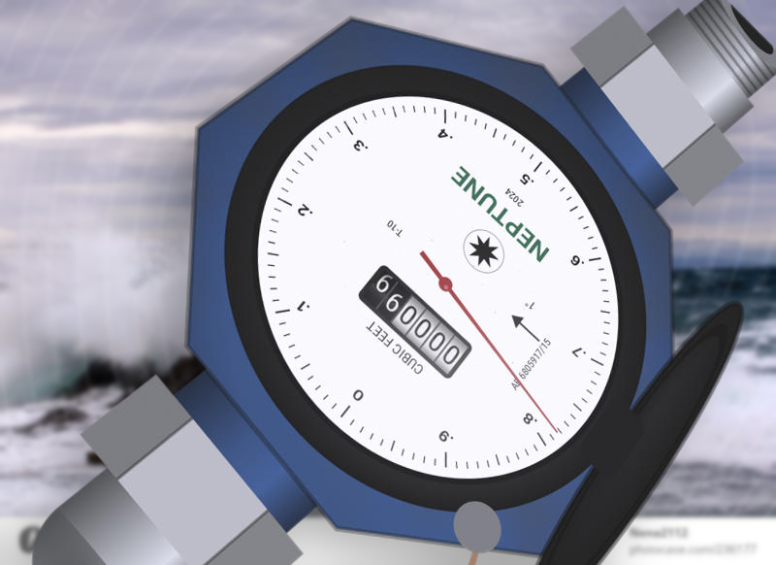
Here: 98.78 (ft³)
